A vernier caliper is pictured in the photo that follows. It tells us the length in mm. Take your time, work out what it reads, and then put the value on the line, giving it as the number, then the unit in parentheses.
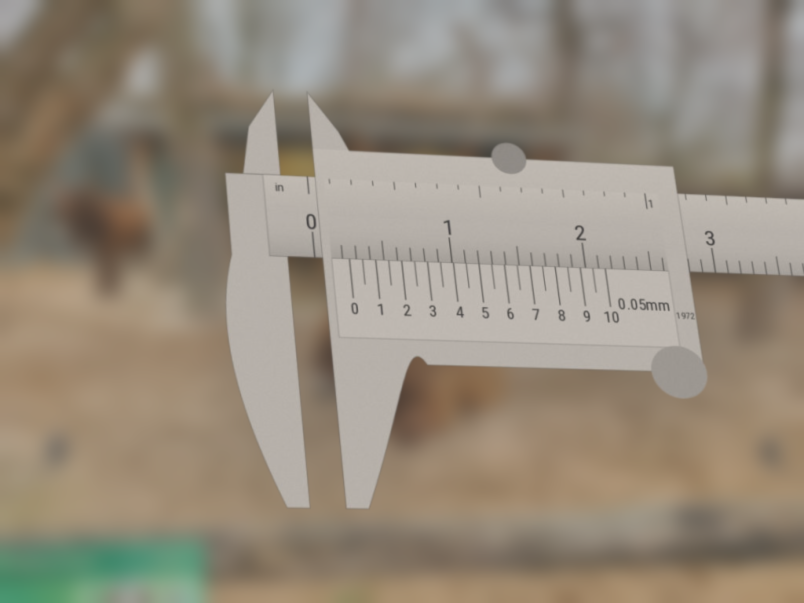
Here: 2.5 (mm)
